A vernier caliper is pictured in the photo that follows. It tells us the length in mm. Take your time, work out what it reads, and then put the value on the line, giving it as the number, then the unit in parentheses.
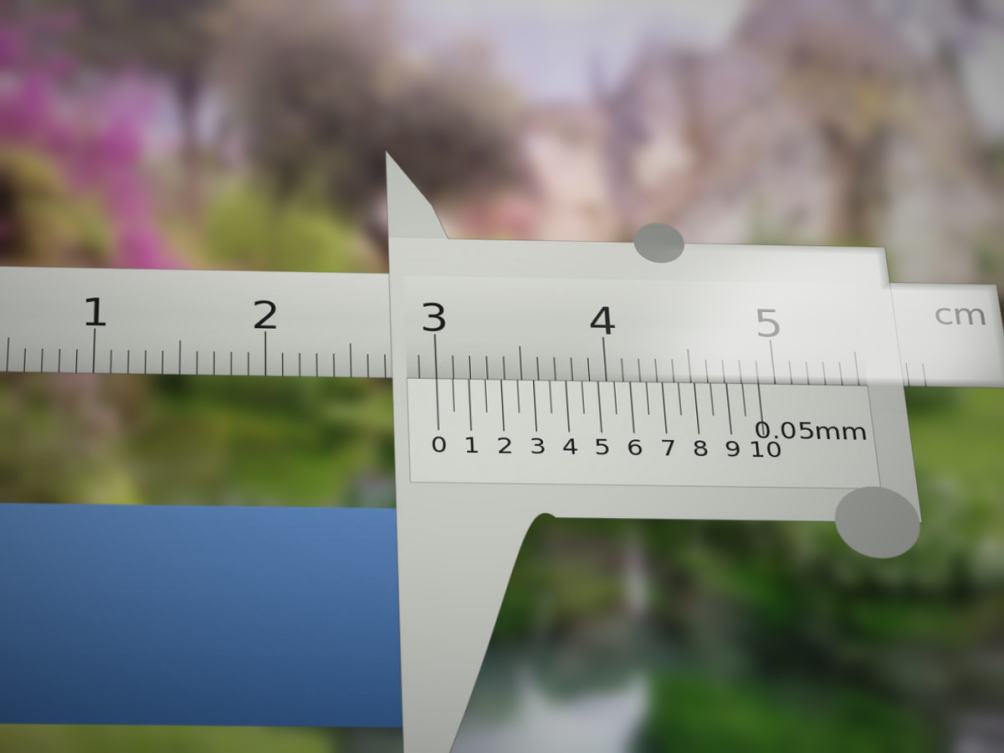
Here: 30.0 (mm)
